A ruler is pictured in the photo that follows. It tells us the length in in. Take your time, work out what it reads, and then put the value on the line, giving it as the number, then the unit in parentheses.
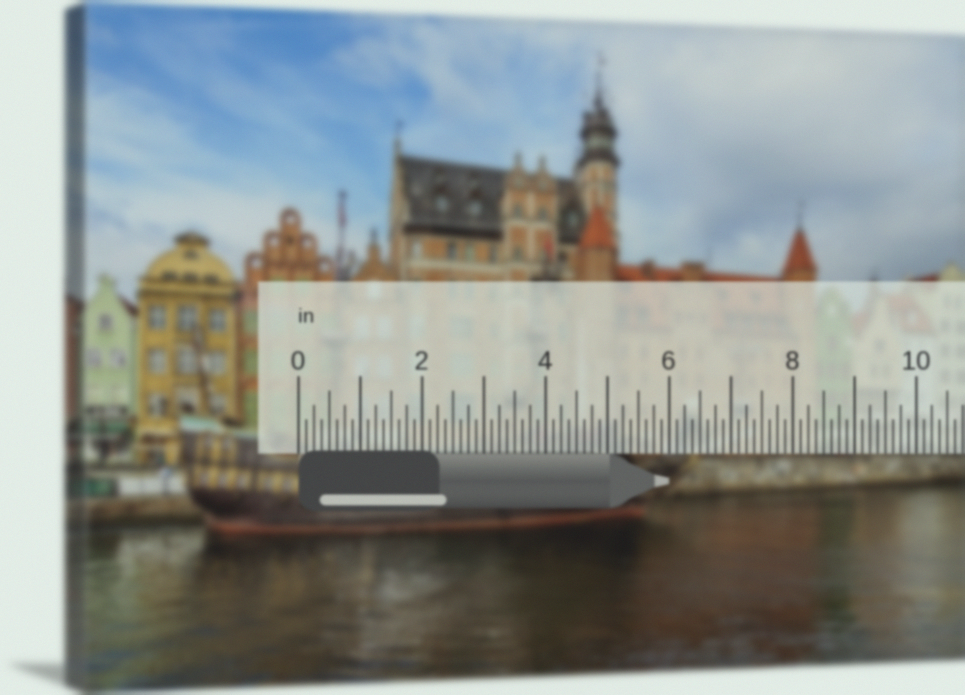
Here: 6 (in)
